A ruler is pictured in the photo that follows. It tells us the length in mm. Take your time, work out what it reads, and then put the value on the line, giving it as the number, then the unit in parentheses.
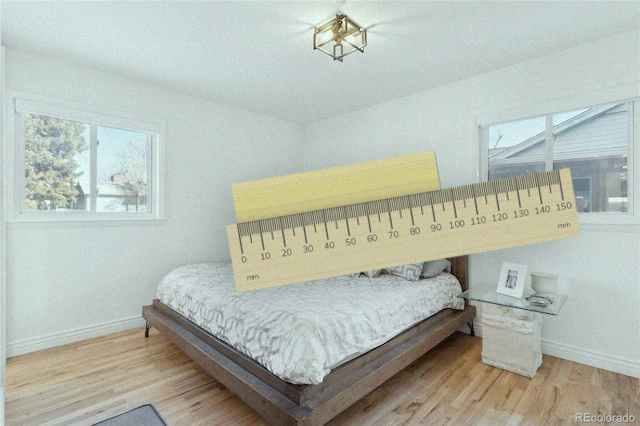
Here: 95 (mm)
